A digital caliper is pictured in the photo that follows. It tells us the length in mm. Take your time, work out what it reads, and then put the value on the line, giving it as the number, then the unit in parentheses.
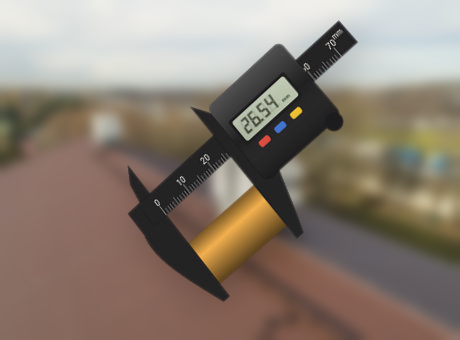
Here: 26.54 (mm)
